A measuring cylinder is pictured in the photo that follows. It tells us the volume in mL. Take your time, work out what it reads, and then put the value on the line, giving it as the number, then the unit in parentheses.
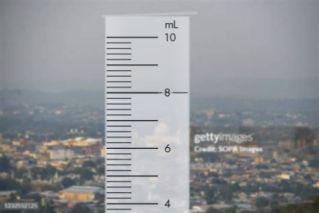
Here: 8 (mL)
